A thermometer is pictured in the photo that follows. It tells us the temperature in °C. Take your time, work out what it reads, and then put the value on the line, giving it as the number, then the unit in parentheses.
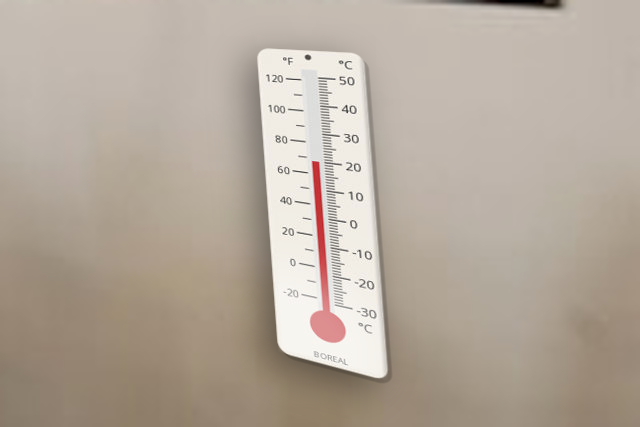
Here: 20 (°C)
